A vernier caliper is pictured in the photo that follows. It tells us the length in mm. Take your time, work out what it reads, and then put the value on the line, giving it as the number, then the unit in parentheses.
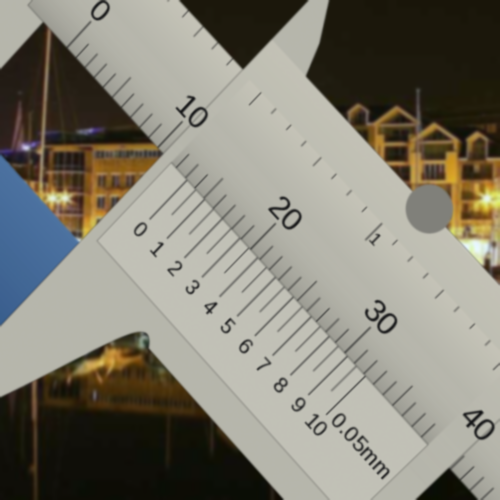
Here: 13.2 (mm)
